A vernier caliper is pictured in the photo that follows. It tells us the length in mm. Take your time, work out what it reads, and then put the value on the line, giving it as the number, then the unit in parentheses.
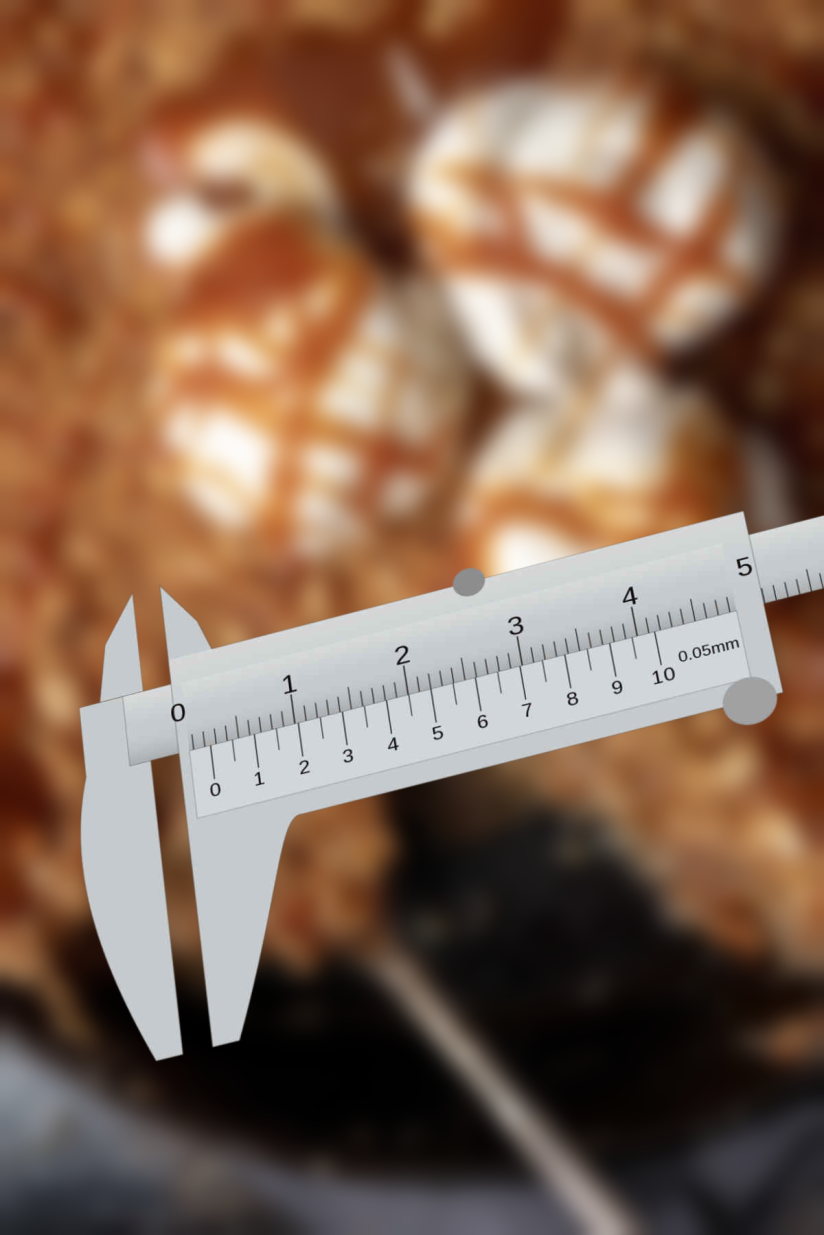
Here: 2.5 (mm)
